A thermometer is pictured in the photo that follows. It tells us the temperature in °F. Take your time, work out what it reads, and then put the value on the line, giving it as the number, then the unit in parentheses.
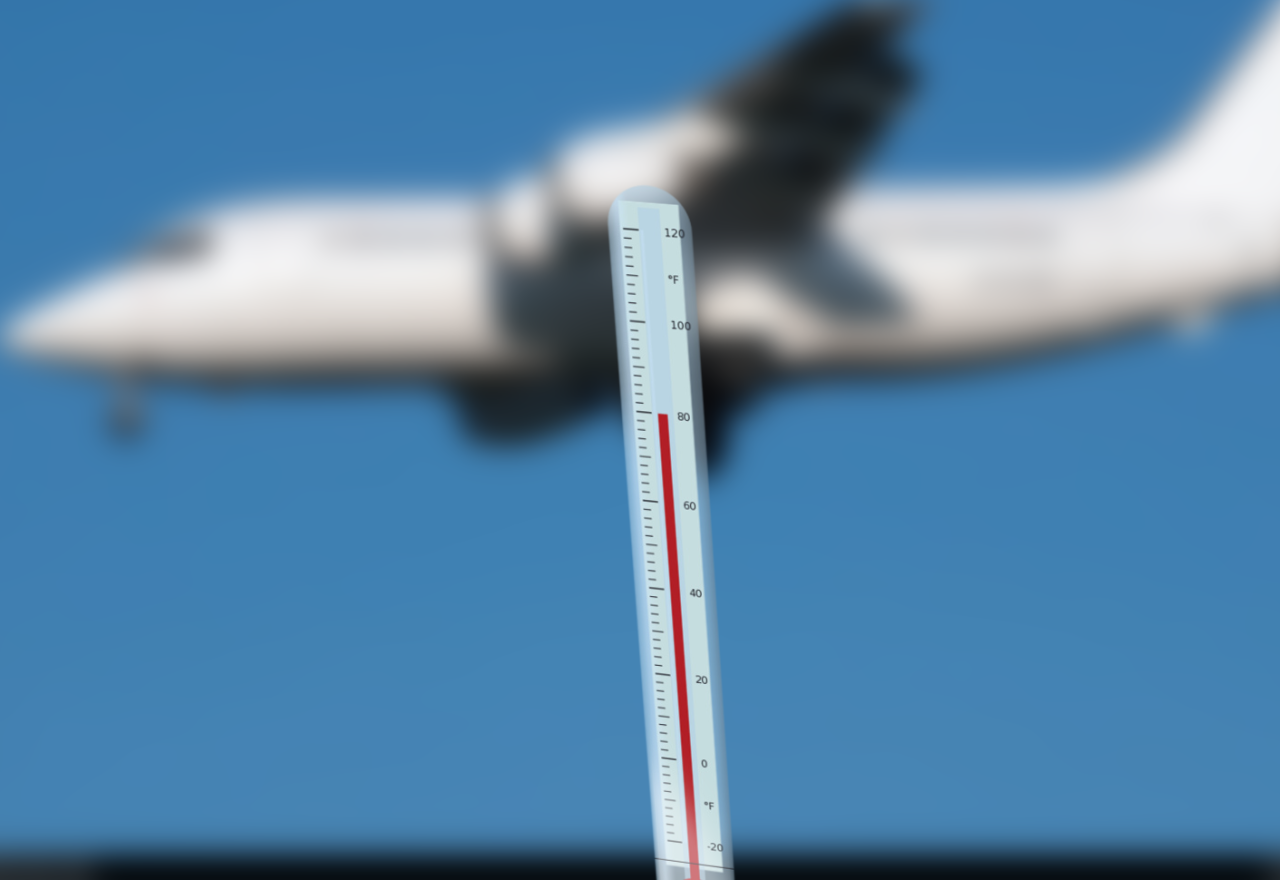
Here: 80 (°F)
